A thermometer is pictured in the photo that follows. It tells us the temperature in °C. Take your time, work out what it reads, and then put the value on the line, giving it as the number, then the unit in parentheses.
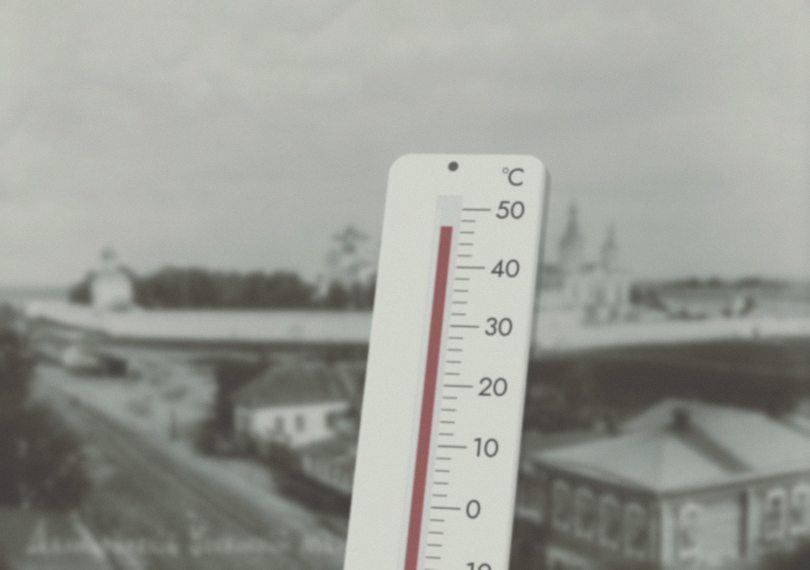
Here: 47 (°C)
